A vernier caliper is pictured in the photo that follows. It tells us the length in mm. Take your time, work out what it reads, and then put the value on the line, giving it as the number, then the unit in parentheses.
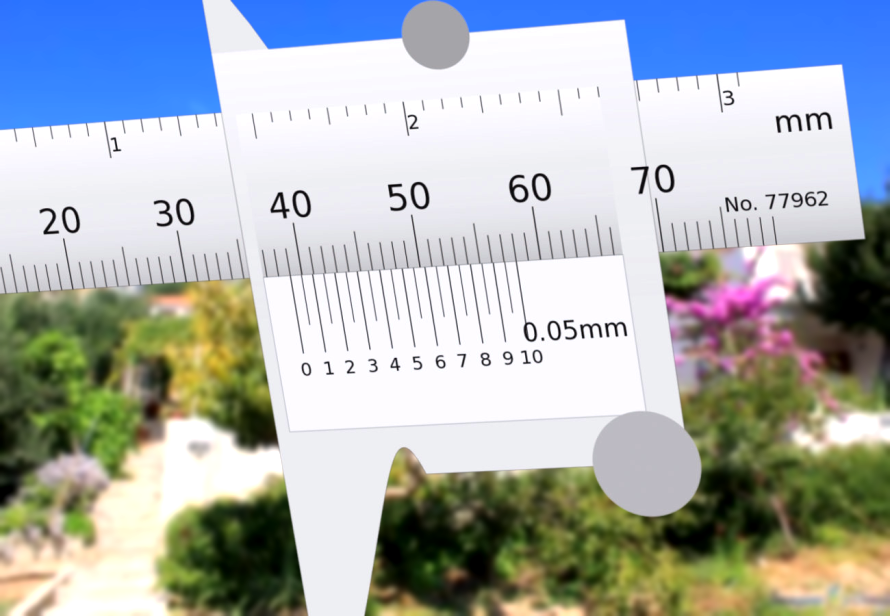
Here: 39.0 (mm)
